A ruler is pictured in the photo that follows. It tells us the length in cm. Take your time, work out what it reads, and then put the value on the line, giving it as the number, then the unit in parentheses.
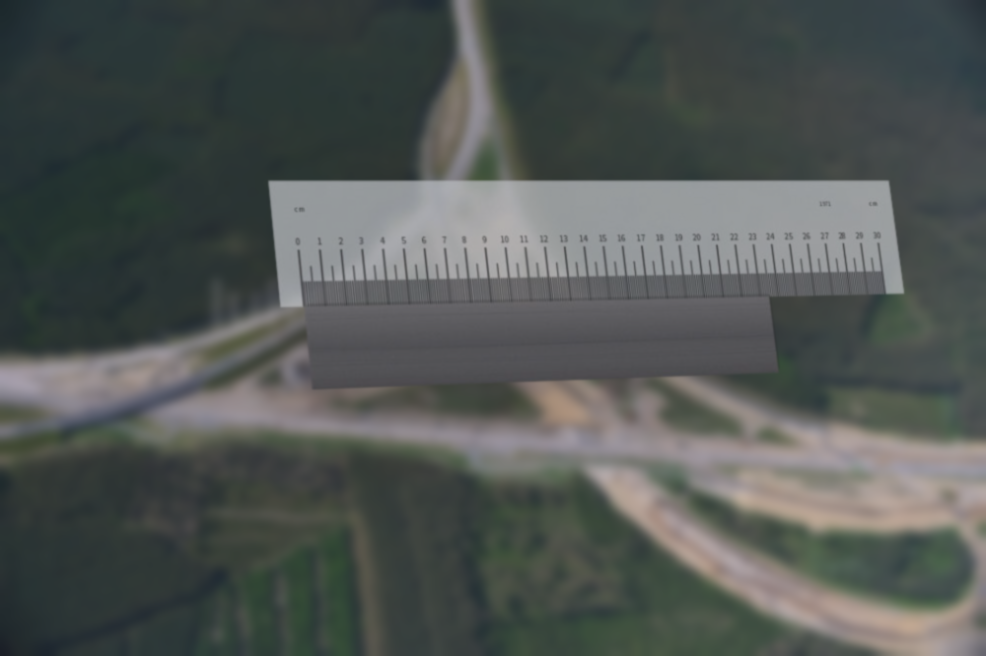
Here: 23.5 (cm)
